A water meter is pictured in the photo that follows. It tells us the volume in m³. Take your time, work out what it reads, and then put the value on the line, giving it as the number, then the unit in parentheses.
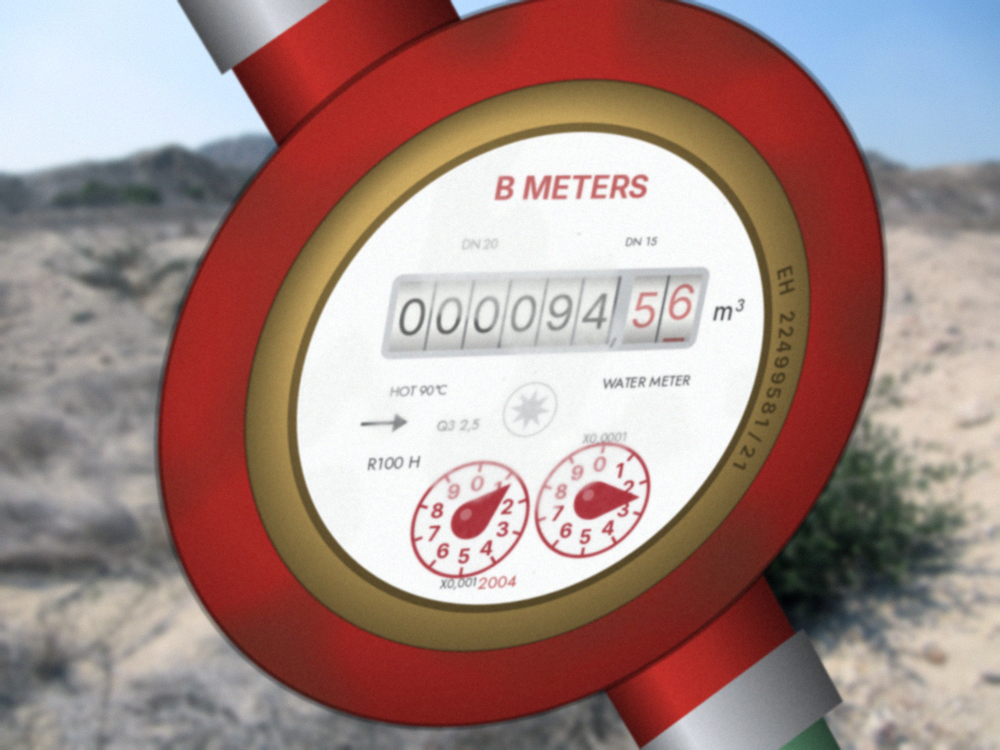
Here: 94.5612 (m³)
